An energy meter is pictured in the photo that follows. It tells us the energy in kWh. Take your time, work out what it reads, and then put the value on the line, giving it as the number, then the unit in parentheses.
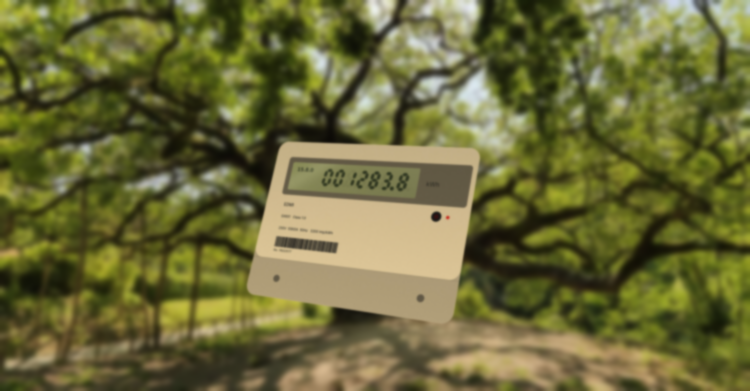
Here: 1283.8 (kWh)
